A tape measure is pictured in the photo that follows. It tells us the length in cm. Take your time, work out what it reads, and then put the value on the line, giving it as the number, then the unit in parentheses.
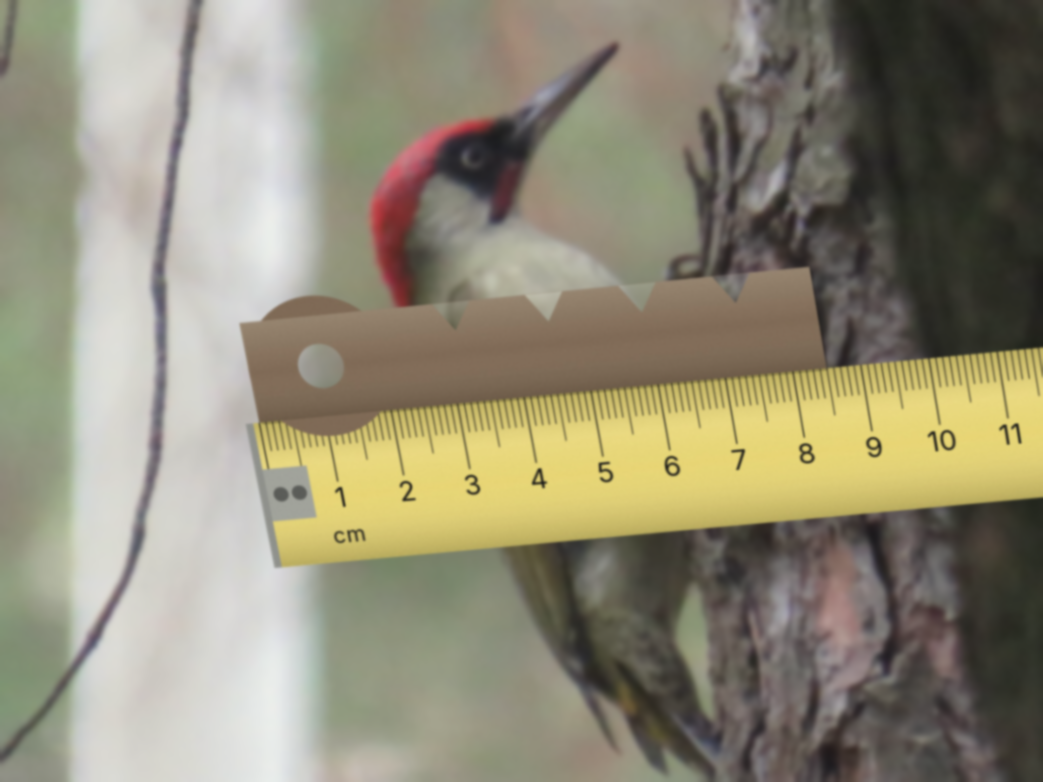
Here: 8.5 (cm)
